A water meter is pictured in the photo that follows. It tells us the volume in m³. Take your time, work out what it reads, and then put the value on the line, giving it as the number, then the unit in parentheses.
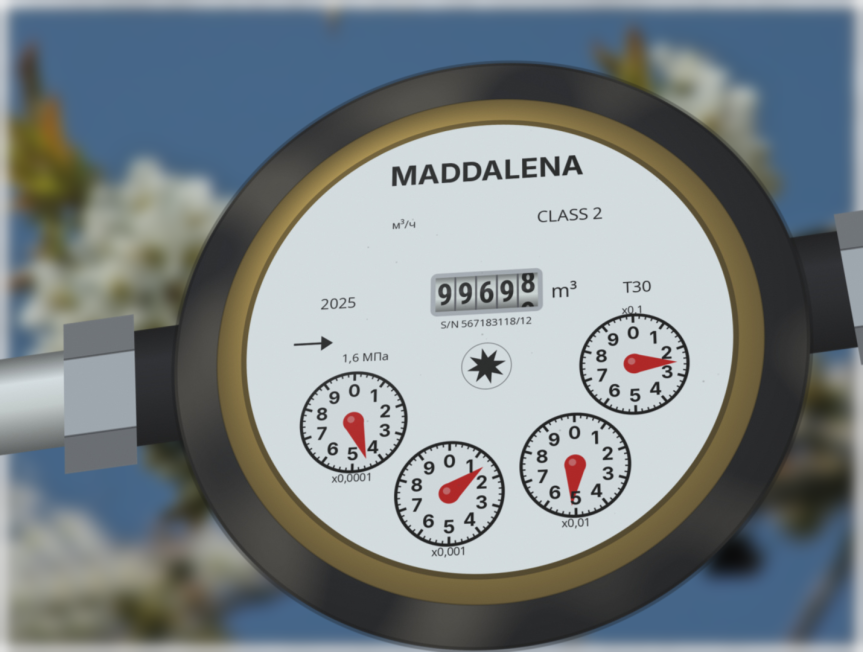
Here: 99698.2514 (m³)
